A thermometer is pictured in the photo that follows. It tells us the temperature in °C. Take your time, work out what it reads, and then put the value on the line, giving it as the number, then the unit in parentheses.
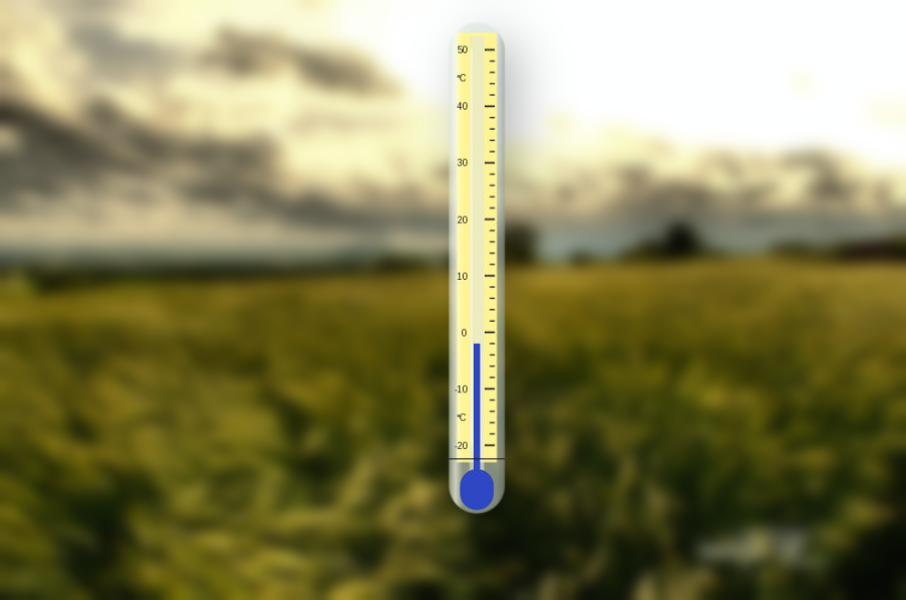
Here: -2 (°C)
